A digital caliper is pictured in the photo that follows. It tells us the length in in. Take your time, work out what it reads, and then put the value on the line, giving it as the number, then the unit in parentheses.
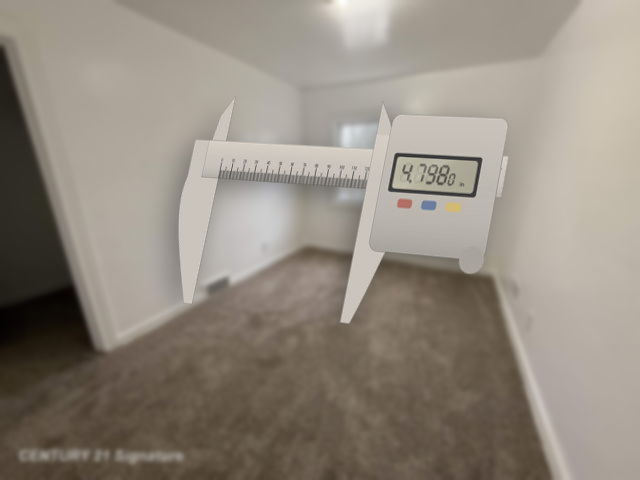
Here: 4.7980 (in)
